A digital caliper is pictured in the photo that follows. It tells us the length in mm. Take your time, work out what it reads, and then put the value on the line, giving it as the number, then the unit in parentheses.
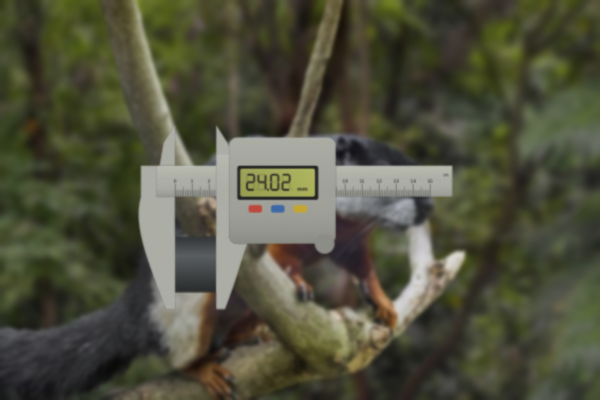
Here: 24.02 (mm)
